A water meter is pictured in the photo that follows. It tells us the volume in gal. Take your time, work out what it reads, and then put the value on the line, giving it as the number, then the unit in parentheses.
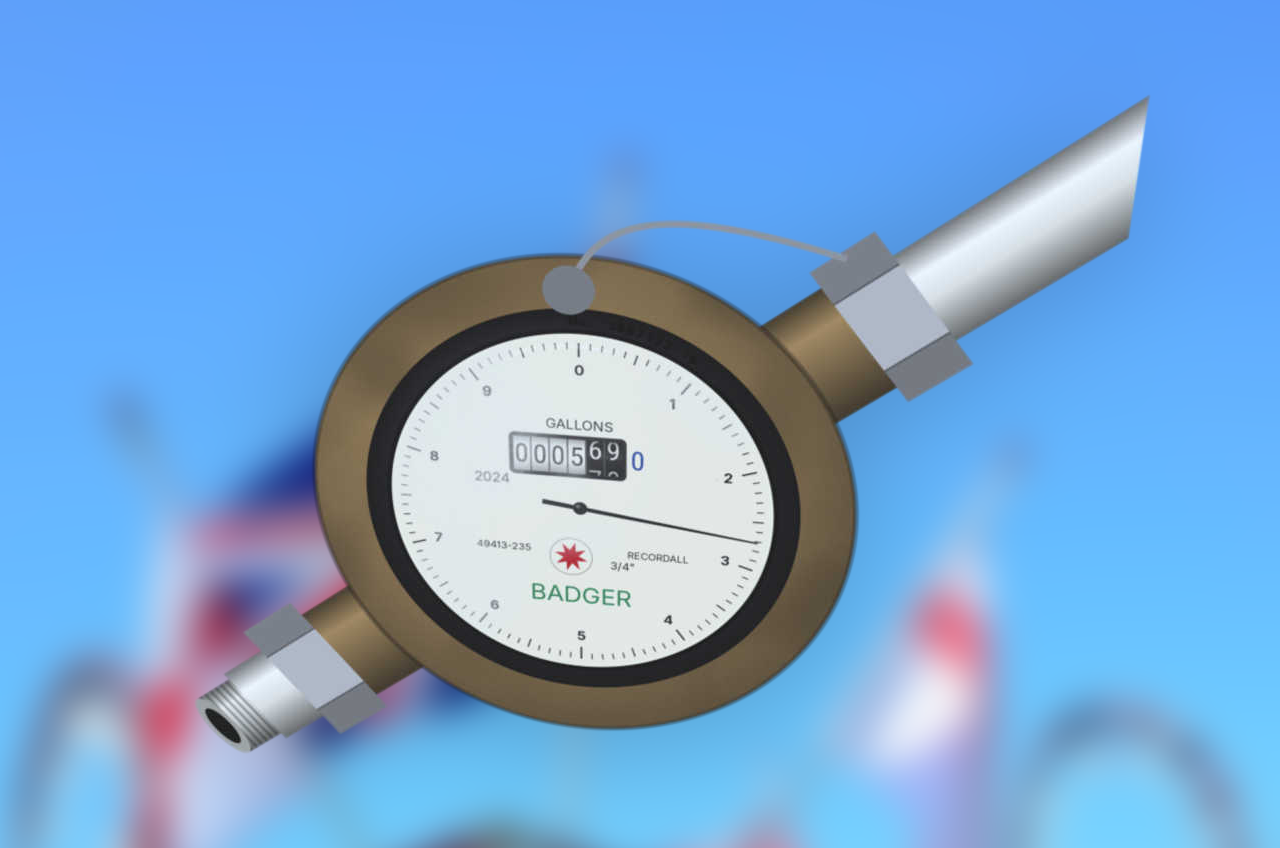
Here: 5692.7 (gal)
